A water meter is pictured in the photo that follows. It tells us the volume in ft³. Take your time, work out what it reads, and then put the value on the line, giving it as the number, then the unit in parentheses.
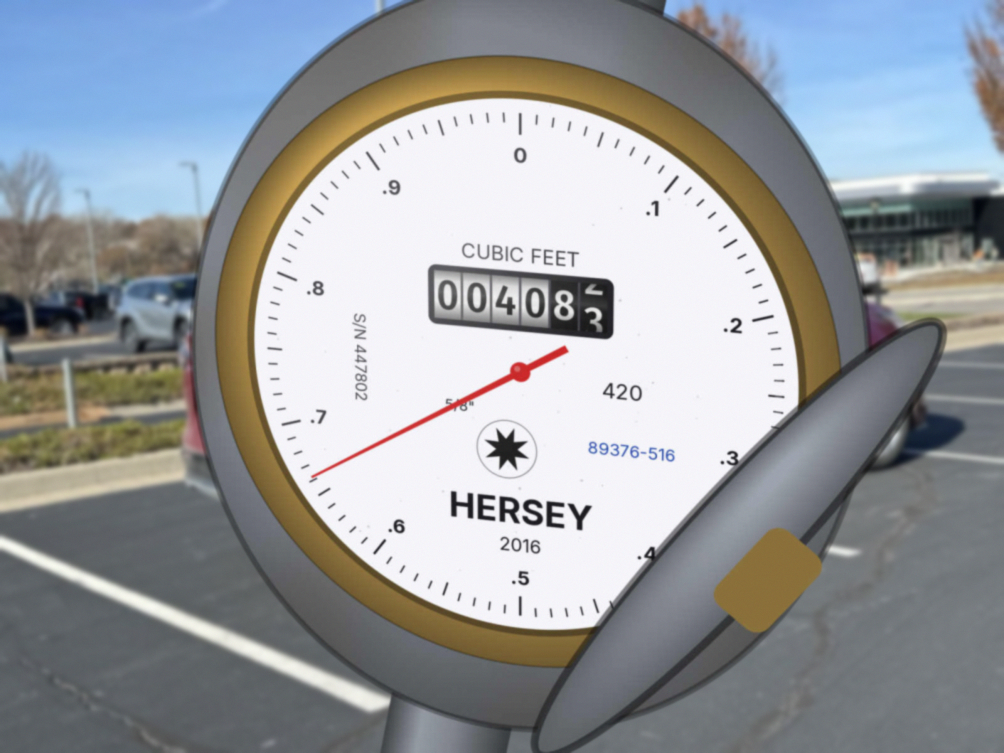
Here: 4082.66 (ft³)
